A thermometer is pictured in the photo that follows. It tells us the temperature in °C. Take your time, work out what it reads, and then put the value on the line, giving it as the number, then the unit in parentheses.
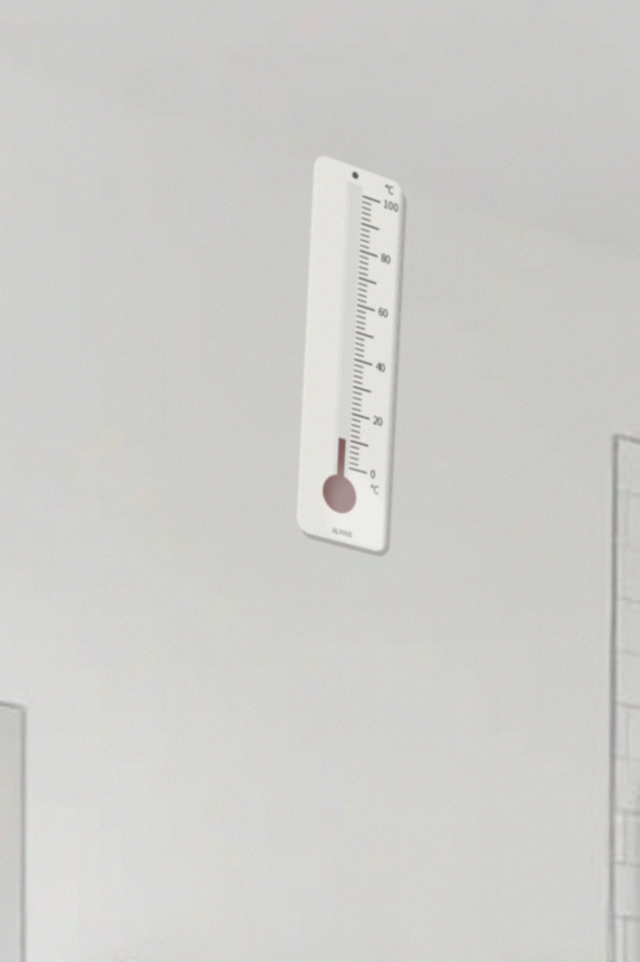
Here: 10 (°C)
